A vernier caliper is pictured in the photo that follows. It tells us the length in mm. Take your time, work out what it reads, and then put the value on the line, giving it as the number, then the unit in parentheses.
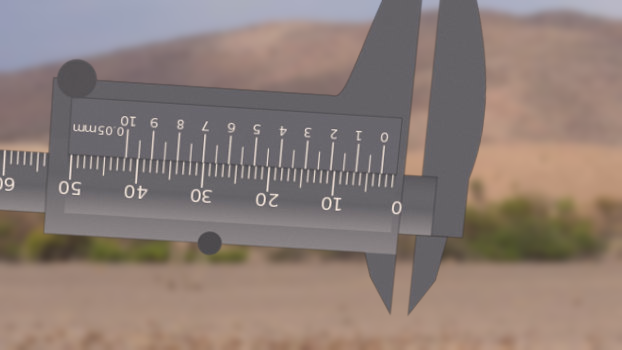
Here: 2.8 (mm)
